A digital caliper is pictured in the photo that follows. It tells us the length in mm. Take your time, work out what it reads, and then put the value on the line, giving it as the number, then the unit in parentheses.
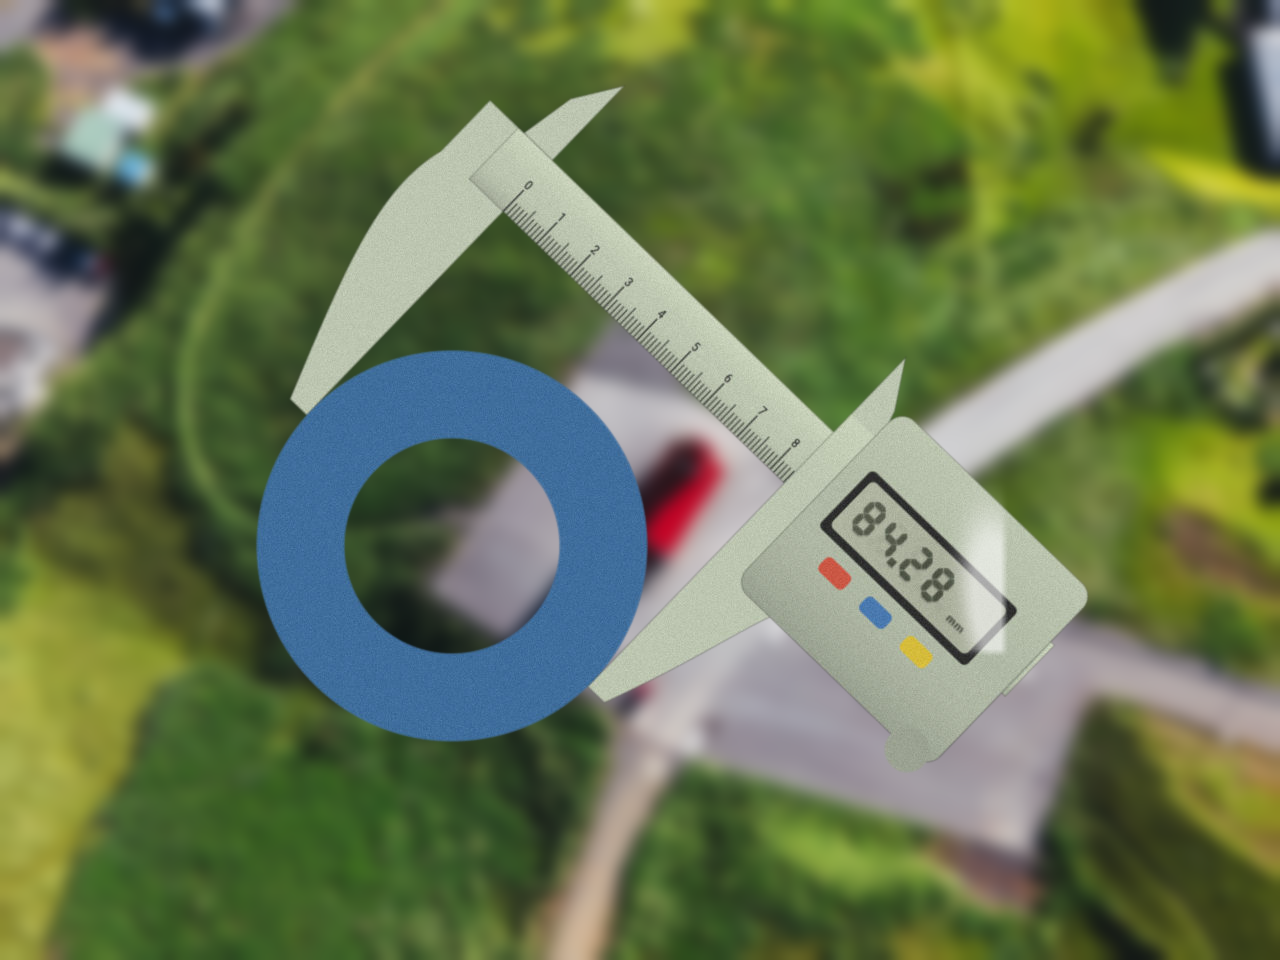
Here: 84.28 (mm)
